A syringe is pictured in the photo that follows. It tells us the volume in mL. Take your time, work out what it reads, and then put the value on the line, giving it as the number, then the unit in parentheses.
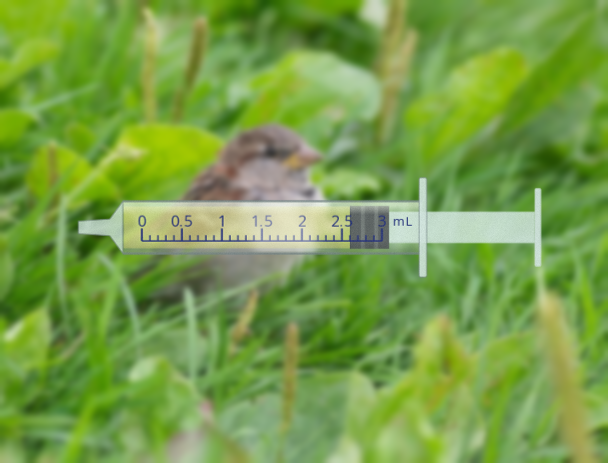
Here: 2.6 (mL)
